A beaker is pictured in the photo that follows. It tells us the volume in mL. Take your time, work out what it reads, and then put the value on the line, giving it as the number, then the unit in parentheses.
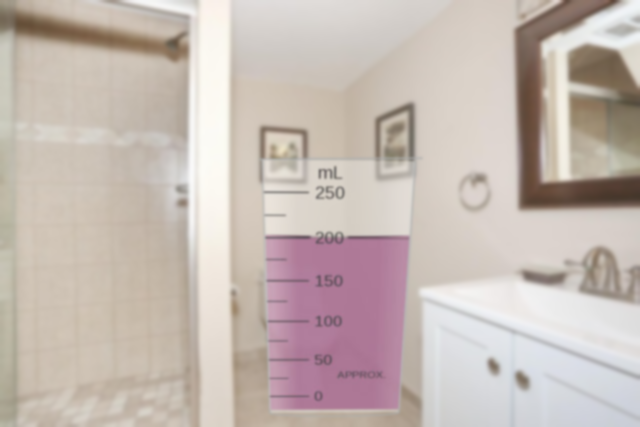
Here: 200 (mL)
